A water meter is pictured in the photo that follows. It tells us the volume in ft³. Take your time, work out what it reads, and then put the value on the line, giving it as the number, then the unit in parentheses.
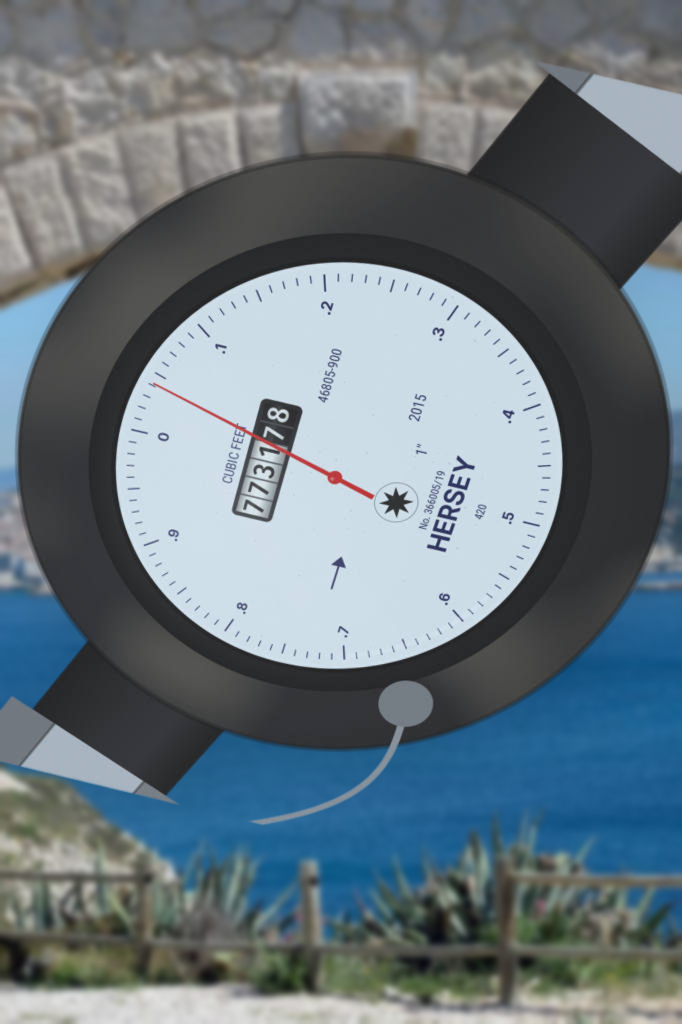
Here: 773178.04 (ft³)
